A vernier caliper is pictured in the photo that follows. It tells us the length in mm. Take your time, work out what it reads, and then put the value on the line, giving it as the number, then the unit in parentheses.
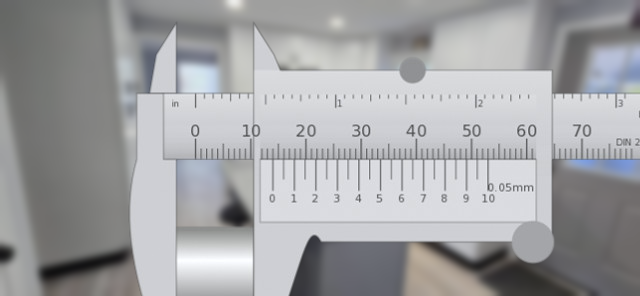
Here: 14.0 (mm)
